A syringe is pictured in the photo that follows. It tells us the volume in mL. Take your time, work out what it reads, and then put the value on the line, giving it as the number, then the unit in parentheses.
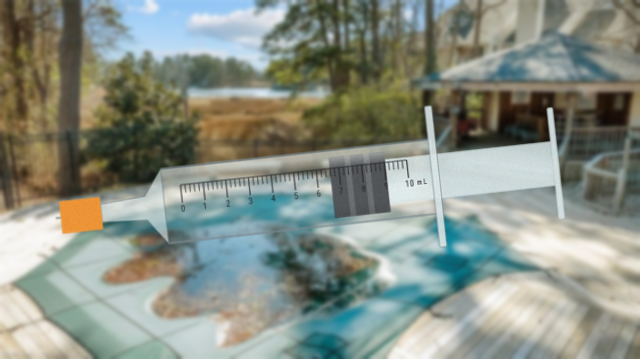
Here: 6.6 (mL)
